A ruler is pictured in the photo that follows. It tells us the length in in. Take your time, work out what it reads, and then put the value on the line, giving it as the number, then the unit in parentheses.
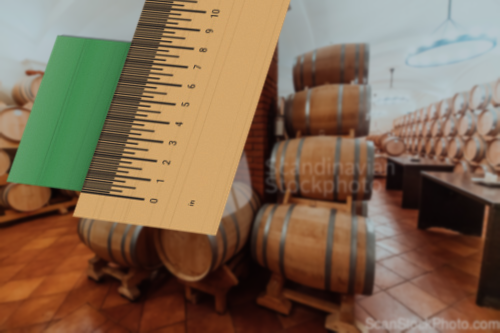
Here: 8 (in)
